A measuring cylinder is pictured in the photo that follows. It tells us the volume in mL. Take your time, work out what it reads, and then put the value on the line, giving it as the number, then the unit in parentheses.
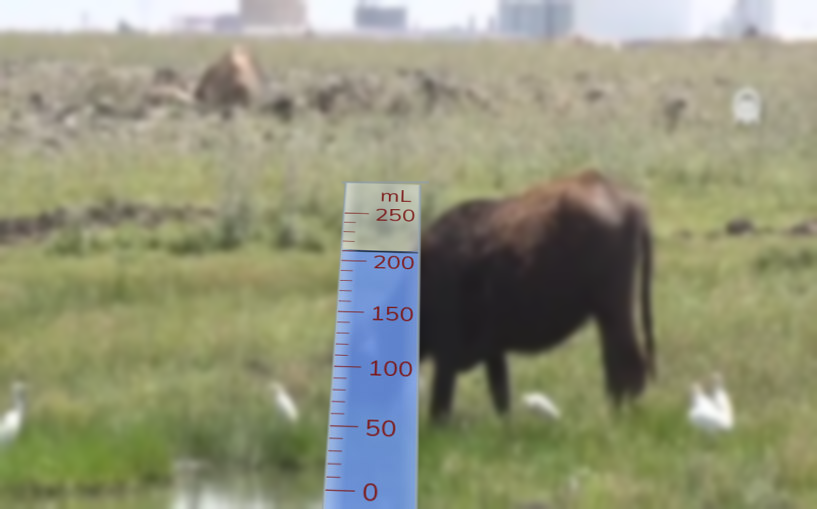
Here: 210 (mL)
